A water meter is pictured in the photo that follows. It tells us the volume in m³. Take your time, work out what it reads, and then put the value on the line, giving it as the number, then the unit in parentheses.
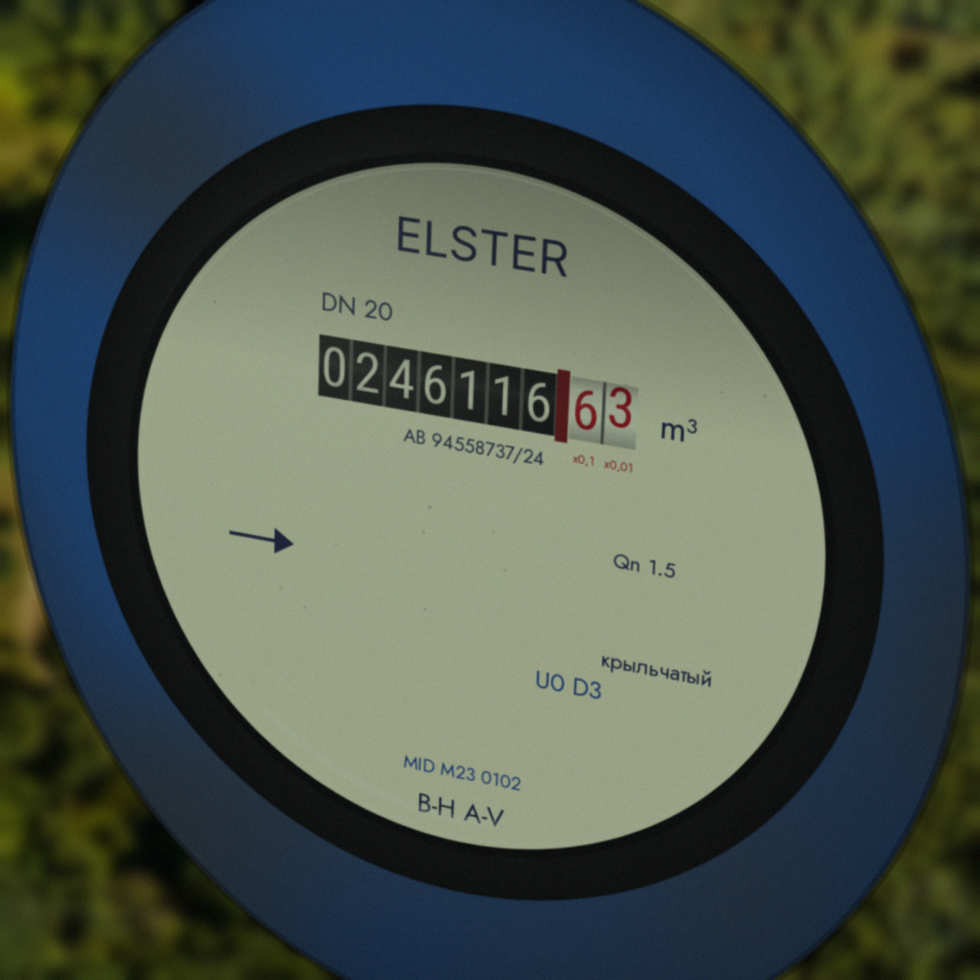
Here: 246116.63 (m³)
